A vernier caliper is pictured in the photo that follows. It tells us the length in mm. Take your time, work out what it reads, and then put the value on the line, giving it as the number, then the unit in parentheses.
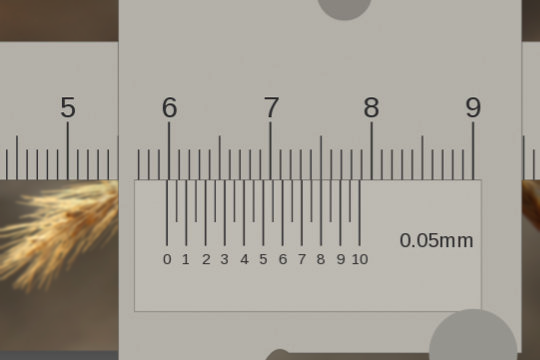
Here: 59.8 (mm)
